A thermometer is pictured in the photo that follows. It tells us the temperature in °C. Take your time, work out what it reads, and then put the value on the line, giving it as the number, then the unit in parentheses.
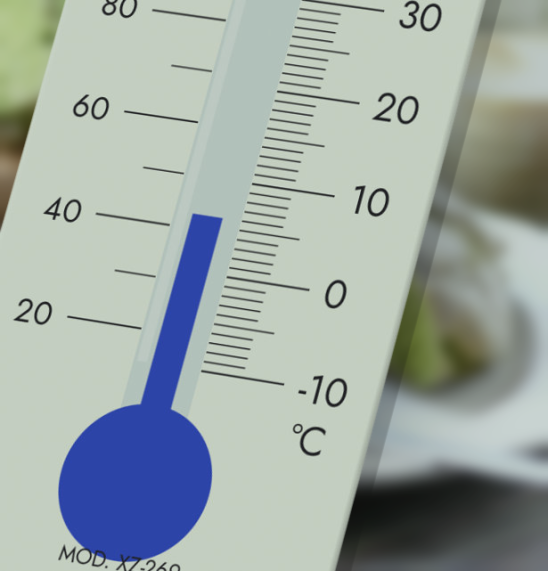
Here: 6 (°C)
